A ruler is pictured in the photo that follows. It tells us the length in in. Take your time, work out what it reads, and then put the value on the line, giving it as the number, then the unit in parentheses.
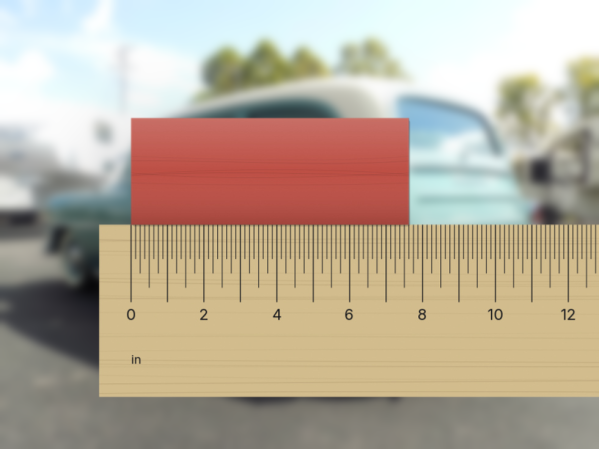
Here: 7.625 (in)
